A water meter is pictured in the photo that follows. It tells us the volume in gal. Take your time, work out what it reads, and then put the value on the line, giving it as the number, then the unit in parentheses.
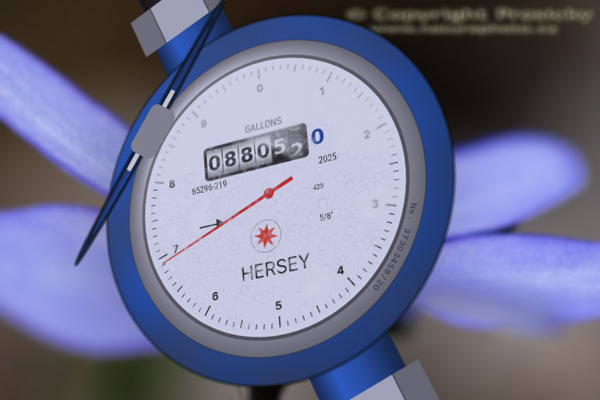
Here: 880516.9 (gal)
